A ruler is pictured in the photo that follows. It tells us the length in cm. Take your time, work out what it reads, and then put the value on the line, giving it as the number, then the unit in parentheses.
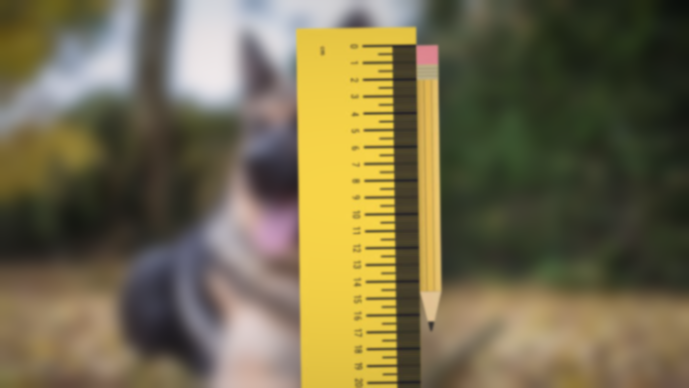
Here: 17 (cm)
